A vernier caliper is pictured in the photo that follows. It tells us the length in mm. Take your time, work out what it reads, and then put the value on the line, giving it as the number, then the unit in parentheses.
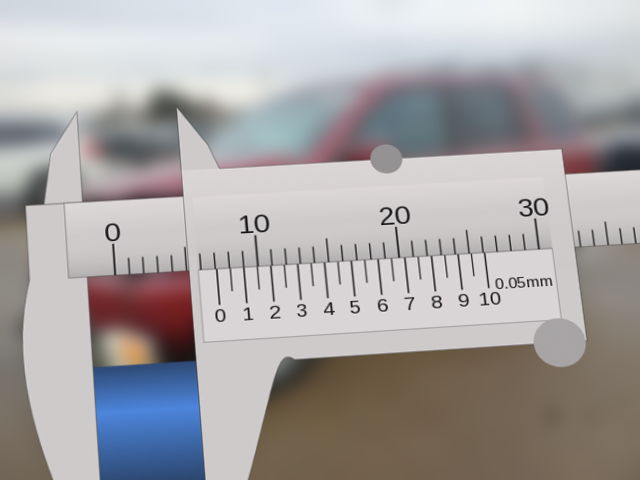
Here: 7.1 (mm)
